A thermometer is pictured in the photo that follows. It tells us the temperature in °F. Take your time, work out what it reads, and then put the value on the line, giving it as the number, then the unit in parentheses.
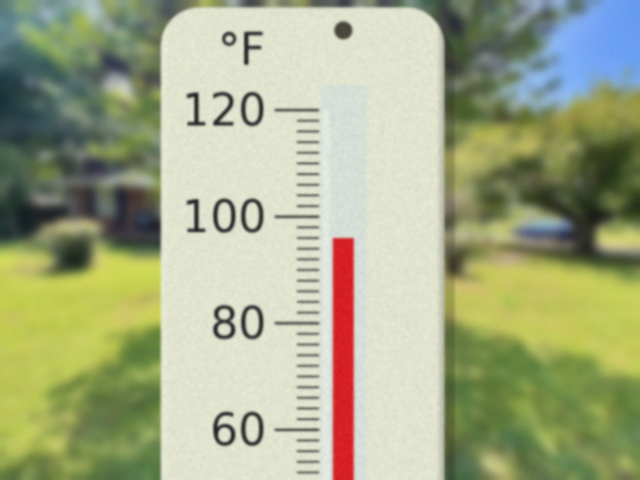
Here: 96 (°F)
